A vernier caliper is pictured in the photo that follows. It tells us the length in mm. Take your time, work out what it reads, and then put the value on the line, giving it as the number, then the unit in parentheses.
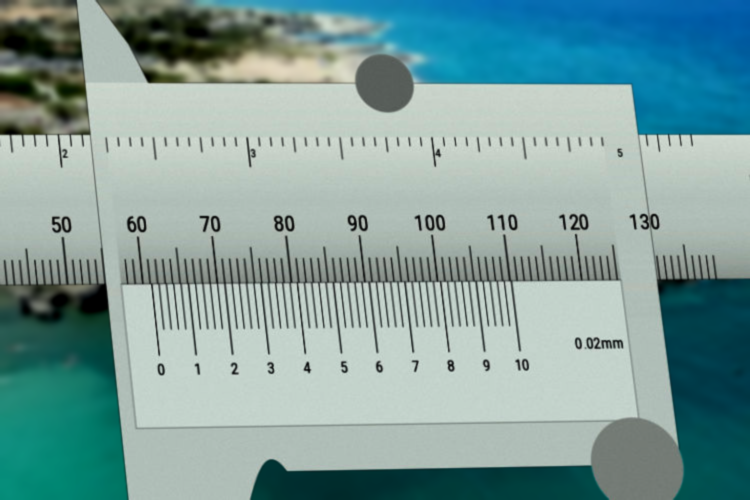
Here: 61.2 (mm)
